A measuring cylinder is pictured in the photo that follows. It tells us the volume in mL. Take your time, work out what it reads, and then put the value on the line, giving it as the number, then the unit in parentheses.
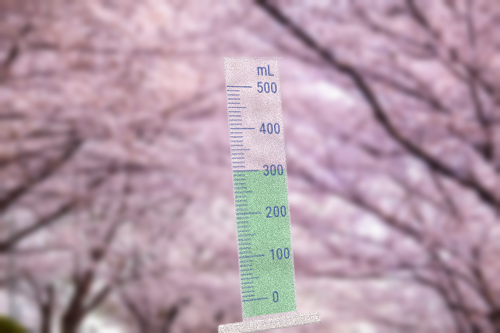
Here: 300 (mL)
